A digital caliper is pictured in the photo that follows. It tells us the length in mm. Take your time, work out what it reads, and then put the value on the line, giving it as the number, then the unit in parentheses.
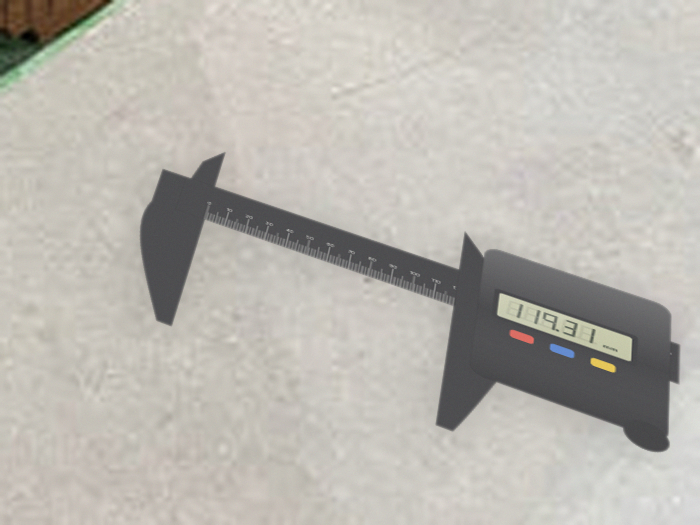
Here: 119.31 (mm)
